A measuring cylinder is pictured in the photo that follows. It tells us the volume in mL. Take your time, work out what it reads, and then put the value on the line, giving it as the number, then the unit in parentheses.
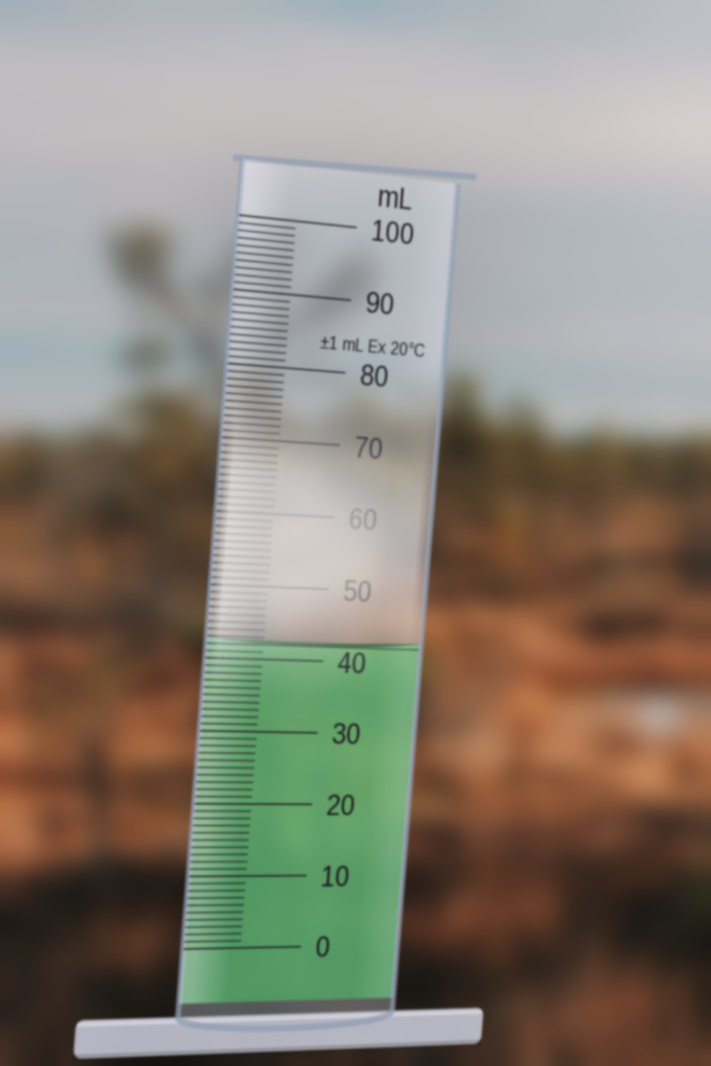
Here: 42 (mL)
